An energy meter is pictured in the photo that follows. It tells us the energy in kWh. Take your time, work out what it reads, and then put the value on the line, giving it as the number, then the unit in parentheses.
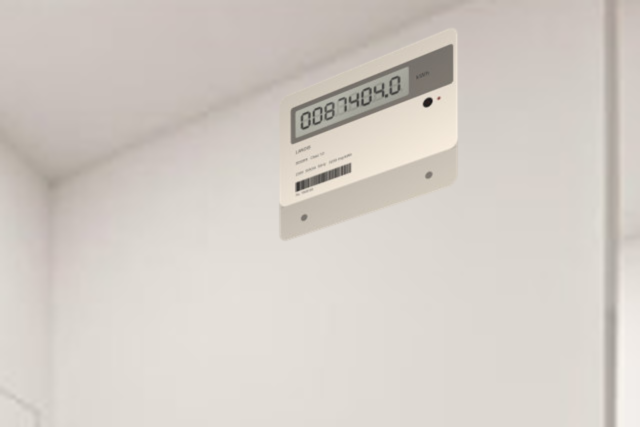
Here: 87404.0 (kWh)
